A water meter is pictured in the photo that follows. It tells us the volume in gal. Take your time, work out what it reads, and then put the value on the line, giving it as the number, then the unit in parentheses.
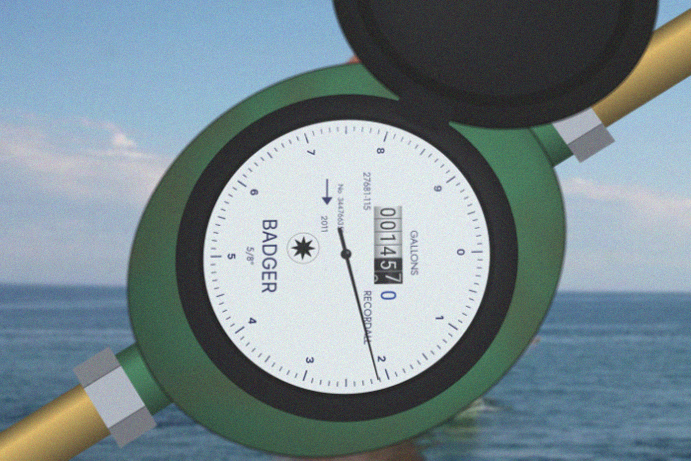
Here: 14572.1 (gal)
